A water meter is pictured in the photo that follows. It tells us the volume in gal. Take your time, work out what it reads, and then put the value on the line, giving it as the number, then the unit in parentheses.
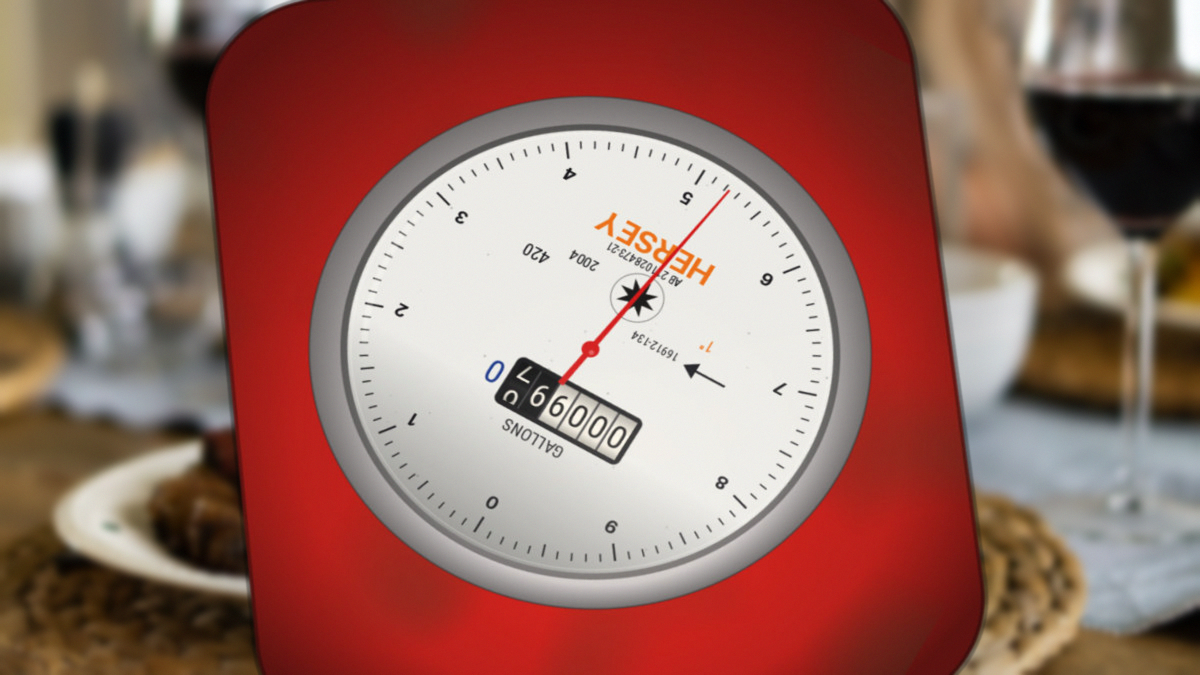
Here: 9965.2 (gal)
